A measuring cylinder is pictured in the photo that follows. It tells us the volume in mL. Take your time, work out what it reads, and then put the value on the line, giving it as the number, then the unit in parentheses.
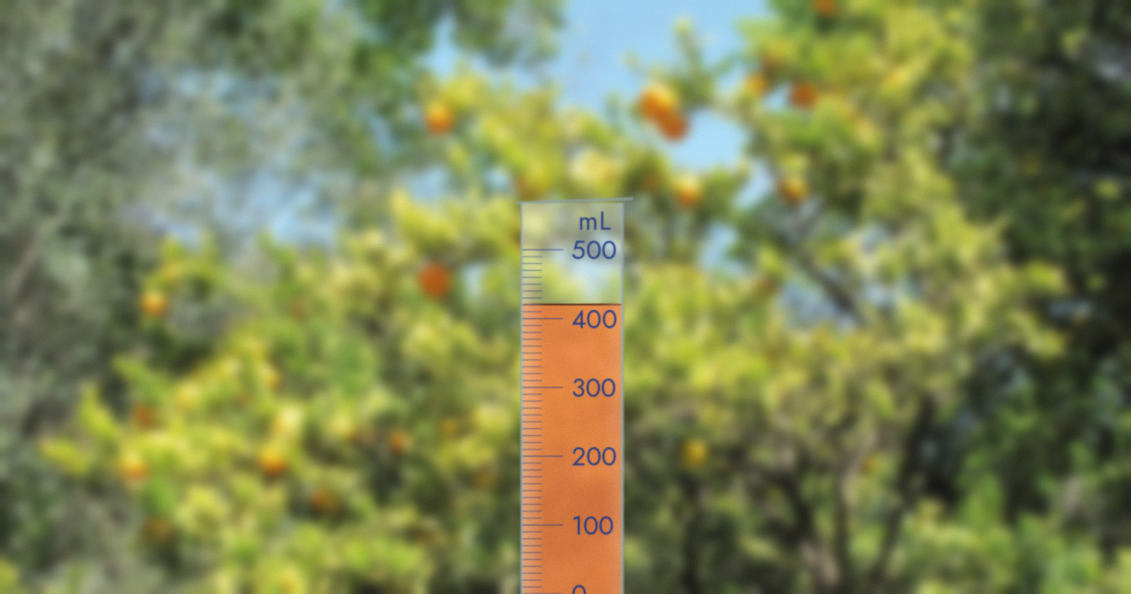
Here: 420 (mL)
